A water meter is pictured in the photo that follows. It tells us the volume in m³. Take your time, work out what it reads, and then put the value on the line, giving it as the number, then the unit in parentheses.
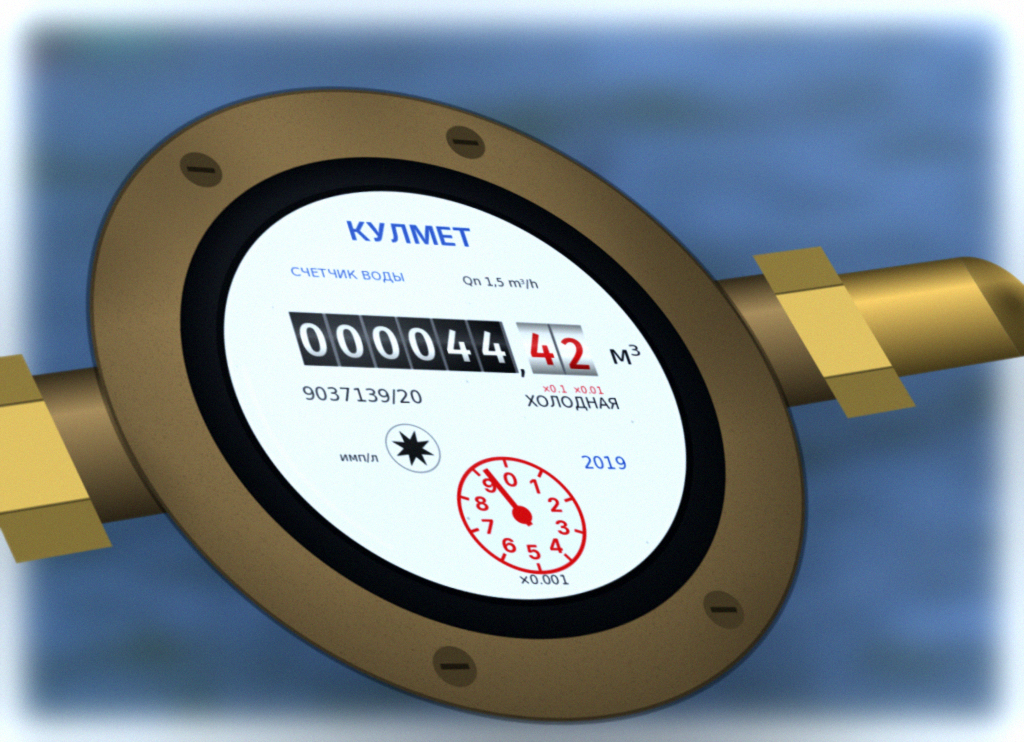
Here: 44.419 (m³)
